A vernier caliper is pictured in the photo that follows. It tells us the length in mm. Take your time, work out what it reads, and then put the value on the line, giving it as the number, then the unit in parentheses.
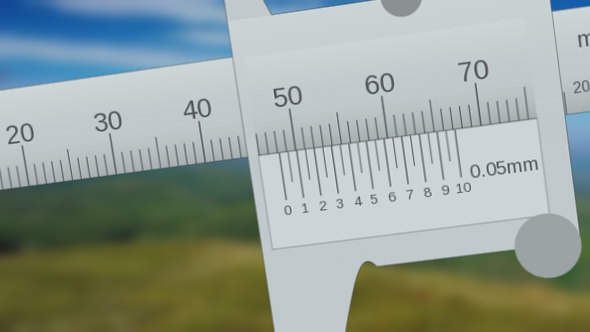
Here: 48.2 (mm)
